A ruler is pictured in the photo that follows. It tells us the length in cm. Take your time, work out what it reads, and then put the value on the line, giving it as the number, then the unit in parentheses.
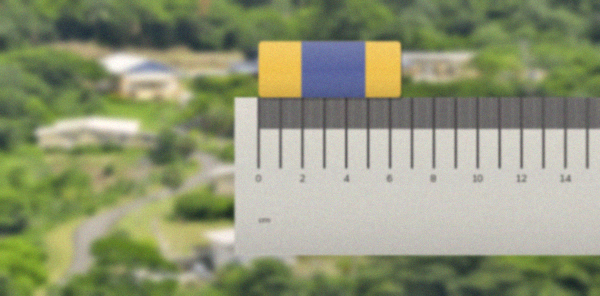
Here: 6.5 (cm)
